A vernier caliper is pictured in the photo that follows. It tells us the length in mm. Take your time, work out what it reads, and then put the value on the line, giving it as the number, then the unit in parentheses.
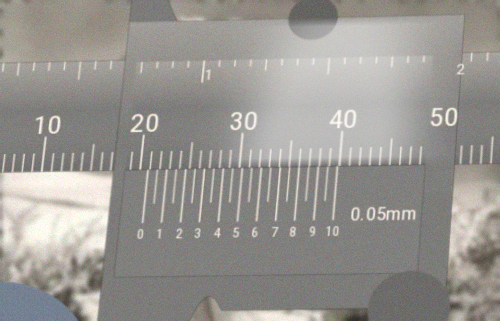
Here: 20.8 (mm)
